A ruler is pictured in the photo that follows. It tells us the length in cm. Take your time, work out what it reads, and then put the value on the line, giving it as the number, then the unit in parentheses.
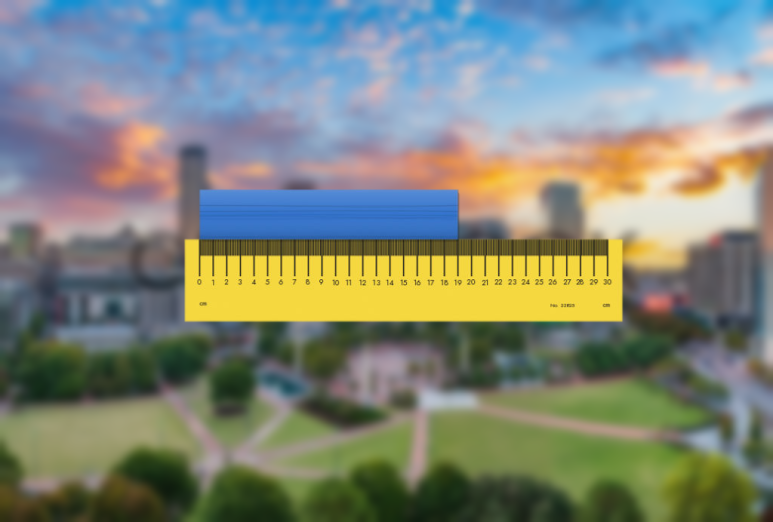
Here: 19 (cm)
